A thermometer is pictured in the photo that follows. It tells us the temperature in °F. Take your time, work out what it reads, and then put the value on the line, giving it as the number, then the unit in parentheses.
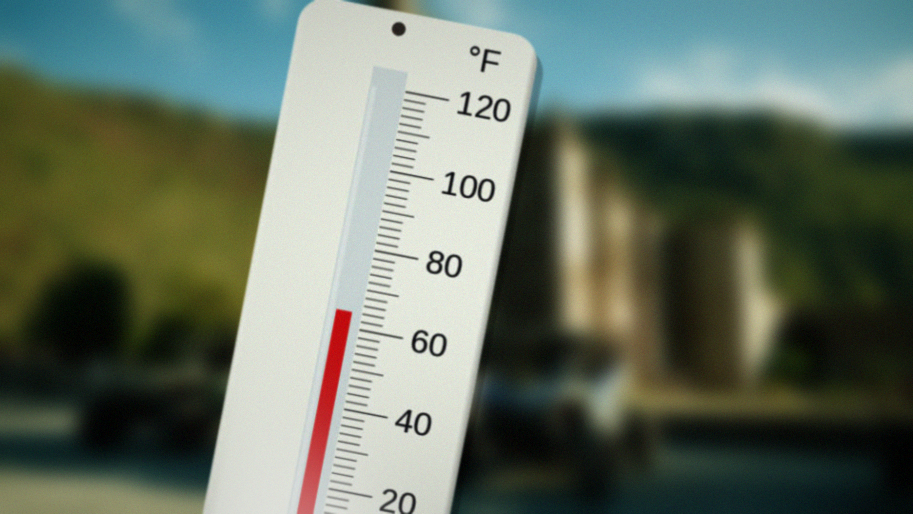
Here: 64 (°F)
